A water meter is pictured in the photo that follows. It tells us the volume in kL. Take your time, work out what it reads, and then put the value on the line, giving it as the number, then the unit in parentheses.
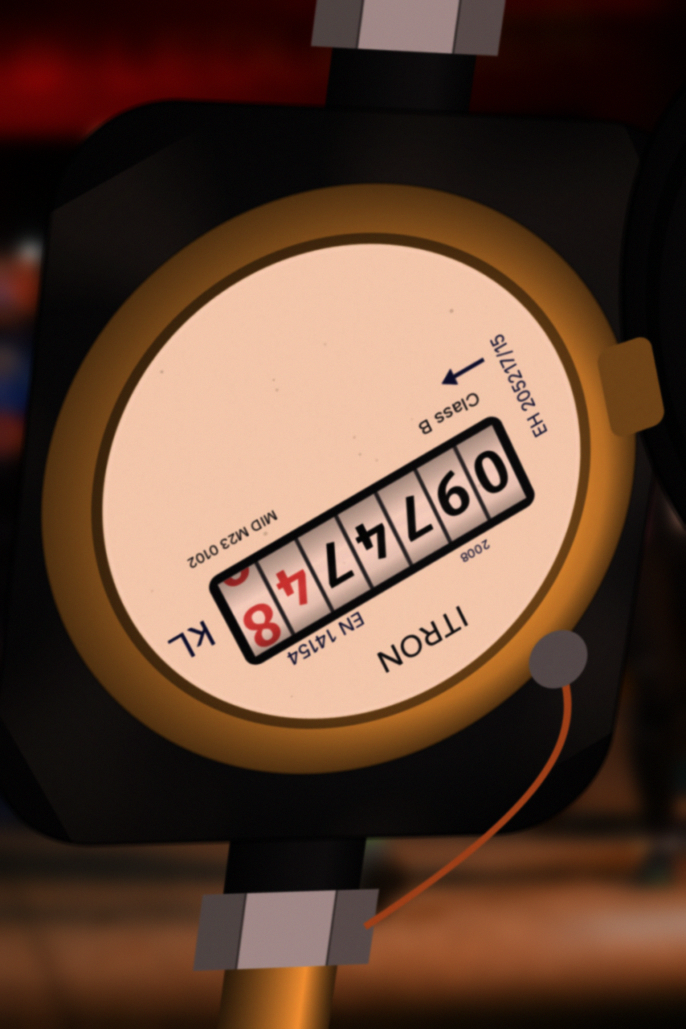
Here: 9747.48 (kL)
